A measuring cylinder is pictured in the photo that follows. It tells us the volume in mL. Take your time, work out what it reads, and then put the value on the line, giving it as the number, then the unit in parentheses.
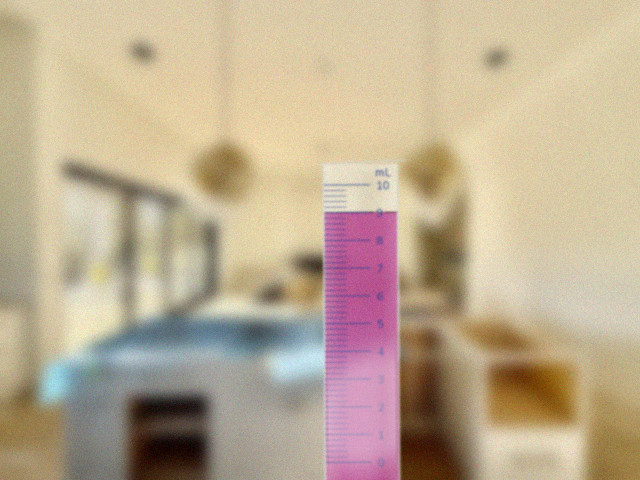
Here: 9 (mL)
